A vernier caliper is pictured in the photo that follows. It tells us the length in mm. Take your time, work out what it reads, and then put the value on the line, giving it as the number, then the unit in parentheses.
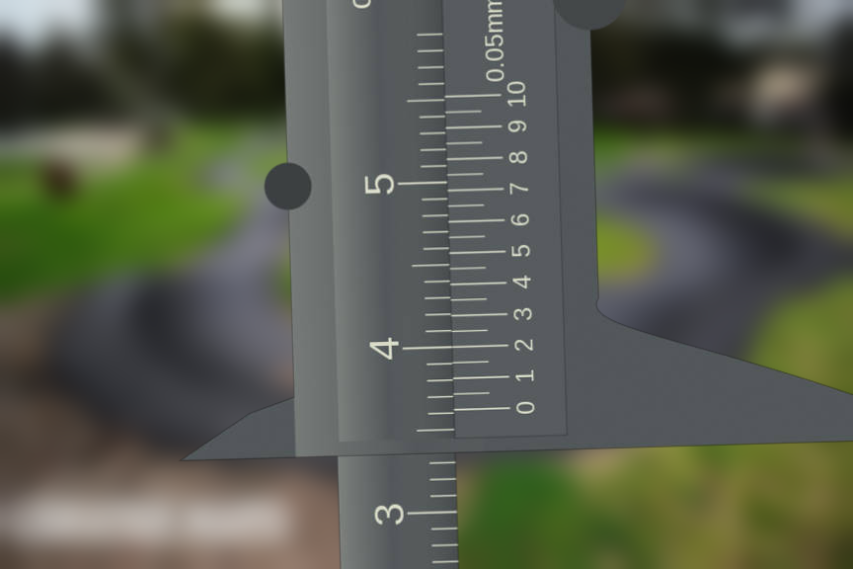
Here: 36.2 (mm)
